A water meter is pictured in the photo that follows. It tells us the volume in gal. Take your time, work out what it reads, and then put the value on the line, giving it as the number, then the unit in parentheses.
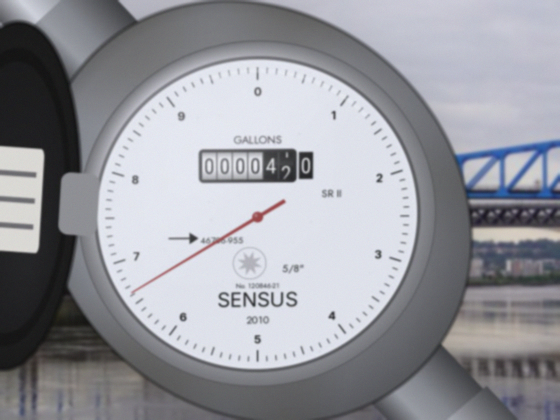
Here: 416.6 (gal)
